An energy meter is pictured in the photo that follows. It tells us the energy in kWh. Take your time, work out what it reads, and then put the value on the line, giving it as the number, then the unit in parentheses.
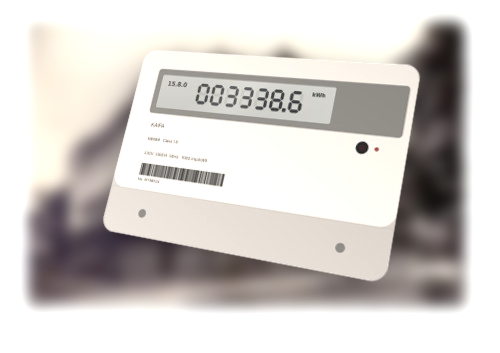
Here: 3338.6 (kWh)
